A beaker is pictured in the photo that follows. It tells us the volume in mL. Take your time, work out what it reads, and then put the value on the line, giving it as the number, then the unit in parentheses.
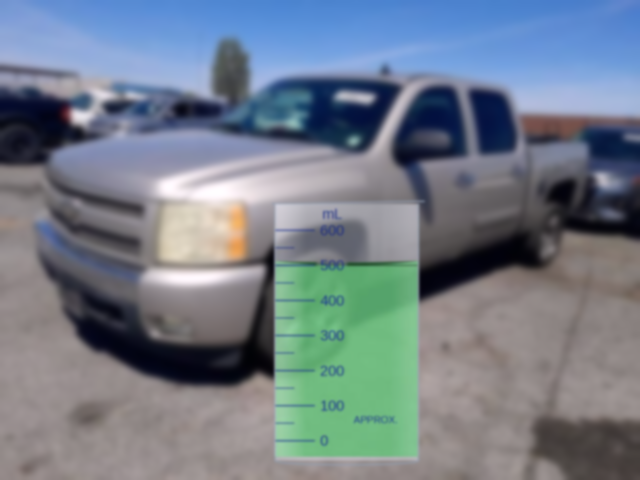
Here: 500 (mL)
